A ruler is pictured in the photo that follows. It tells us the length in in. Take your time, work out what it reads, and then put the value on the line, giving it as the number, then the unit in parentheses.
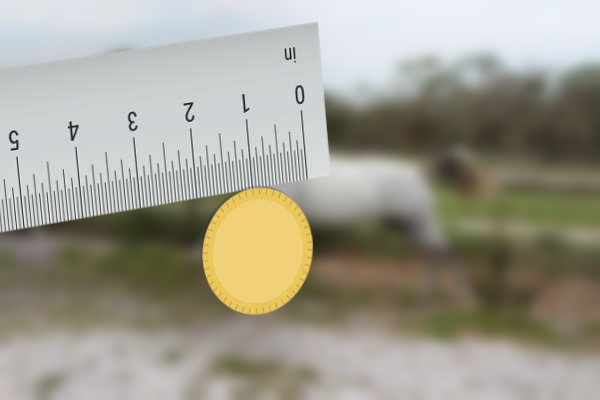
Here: 2 (in)
